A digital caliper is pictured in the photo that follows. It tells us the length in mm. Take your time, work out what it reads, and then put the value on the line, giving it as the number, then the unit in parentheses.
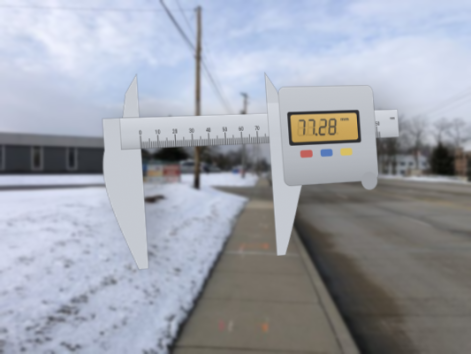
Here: 77.28 (mm)
